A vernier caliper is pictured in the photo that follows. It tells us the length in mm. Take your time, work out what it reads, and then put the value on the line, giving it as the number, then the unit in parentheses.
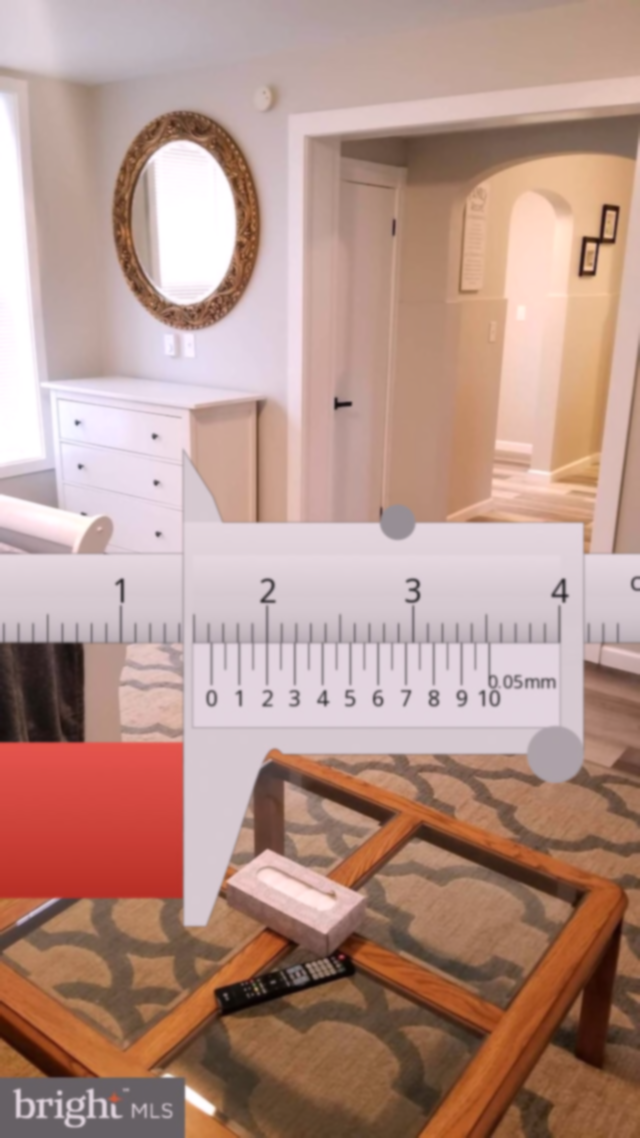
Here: 16.2 (mm)
